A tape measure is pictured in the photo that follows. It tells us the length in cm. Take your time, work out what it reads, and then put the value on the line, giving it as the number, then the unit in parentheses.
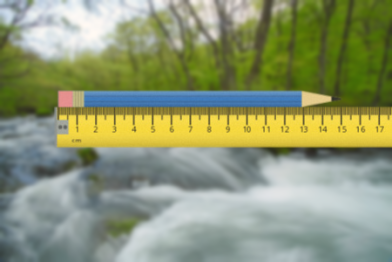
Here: 15 (cm)
